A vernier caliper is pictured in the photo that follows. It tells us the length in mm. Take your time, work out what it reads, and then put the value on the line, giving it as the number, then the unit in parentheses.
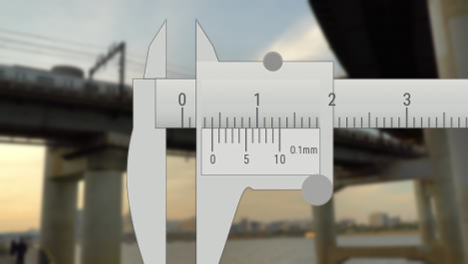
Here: 4.0 (mm)
